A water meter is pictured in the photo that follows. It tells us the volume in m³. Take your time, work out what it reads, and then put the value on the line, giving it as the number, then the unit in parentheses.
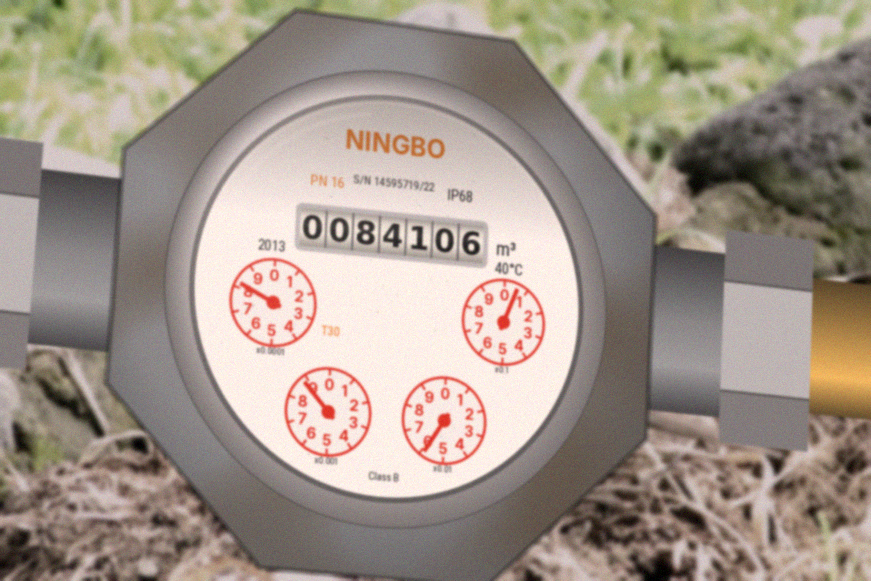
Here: 84106.0588 (m³)
